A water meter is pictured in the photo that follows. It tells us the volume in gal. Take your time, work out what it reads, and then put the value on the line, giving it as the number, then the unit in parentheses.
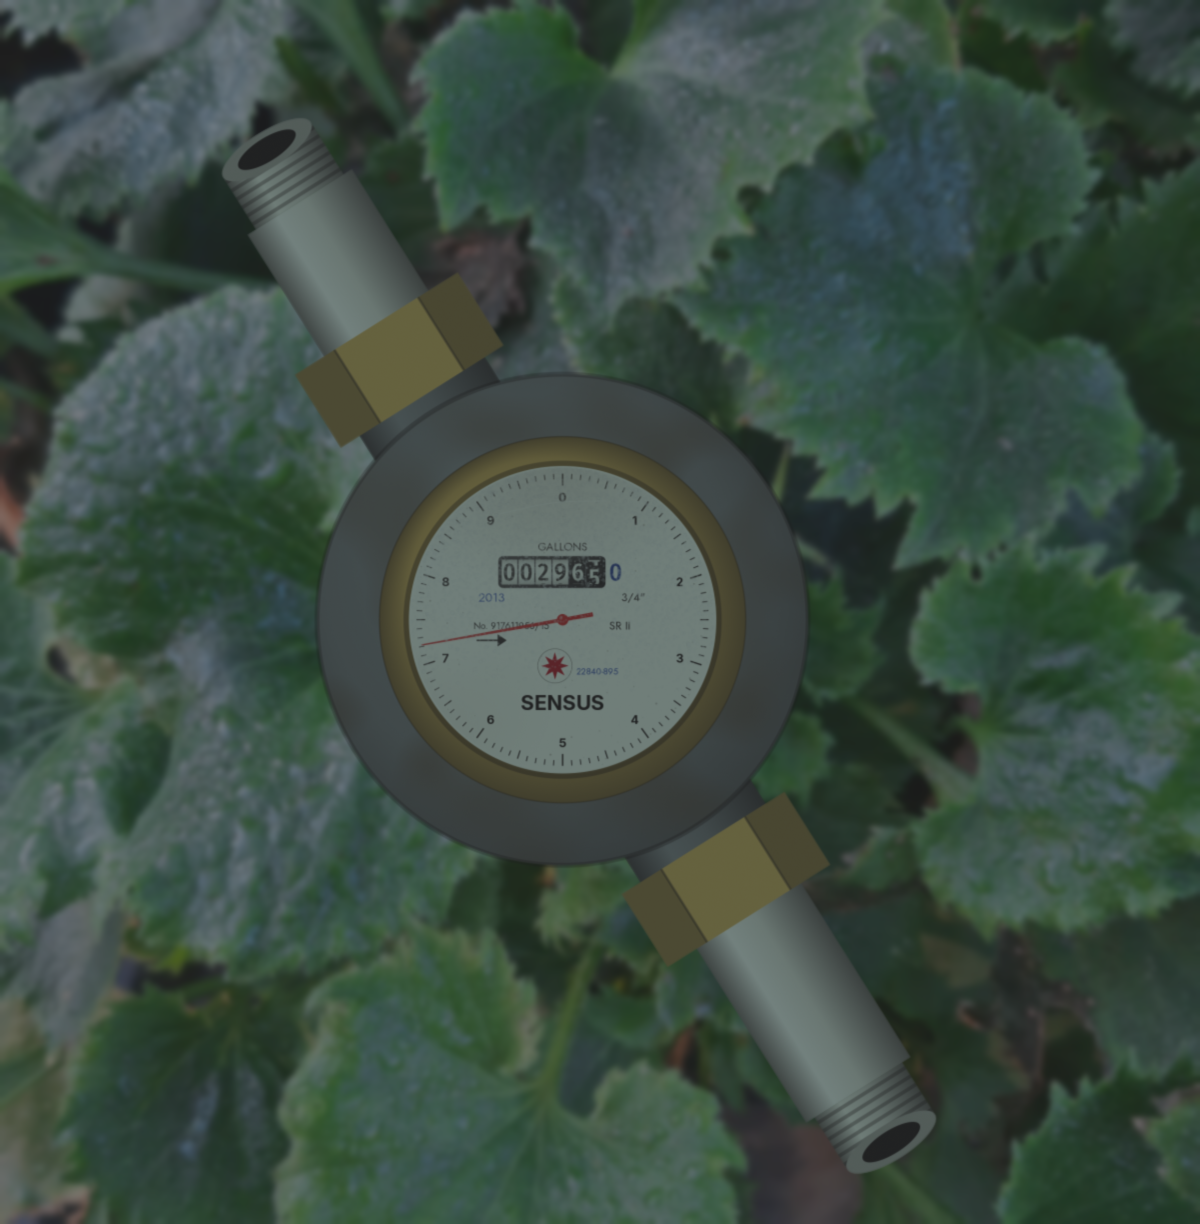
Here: 29647.2 (gal)
